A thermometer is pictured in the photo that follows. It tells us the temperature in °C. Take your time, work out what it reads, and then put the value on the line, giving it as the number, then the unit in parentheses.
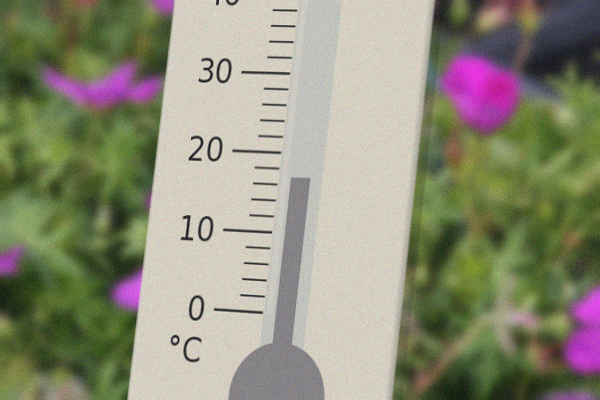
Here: 17 (°C)
